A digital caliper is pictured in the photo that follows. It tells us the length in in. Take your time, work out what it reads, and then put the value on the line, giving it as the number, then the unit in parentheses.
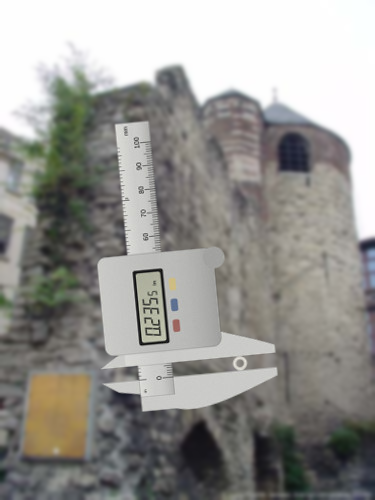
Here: 0.2355 (in)
